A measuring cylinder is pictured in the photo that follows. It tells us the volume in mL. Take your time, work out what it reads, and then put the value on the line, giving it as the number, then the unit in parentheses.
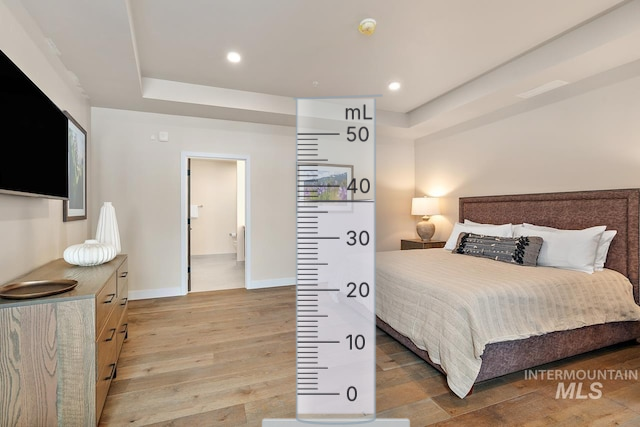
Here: 37 (mL)
